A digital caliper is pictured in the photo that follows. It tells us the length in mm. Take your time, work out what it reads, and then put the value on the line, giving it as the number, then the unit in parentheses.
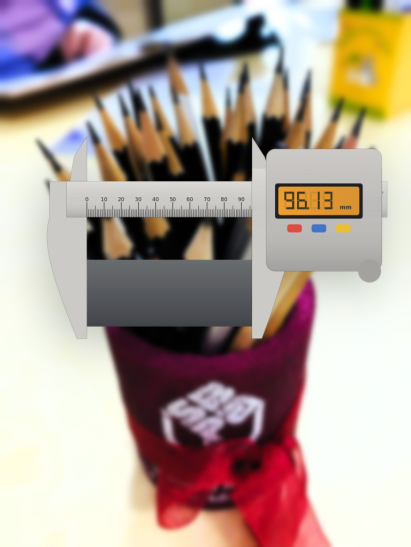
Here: 96.13 (mm)
